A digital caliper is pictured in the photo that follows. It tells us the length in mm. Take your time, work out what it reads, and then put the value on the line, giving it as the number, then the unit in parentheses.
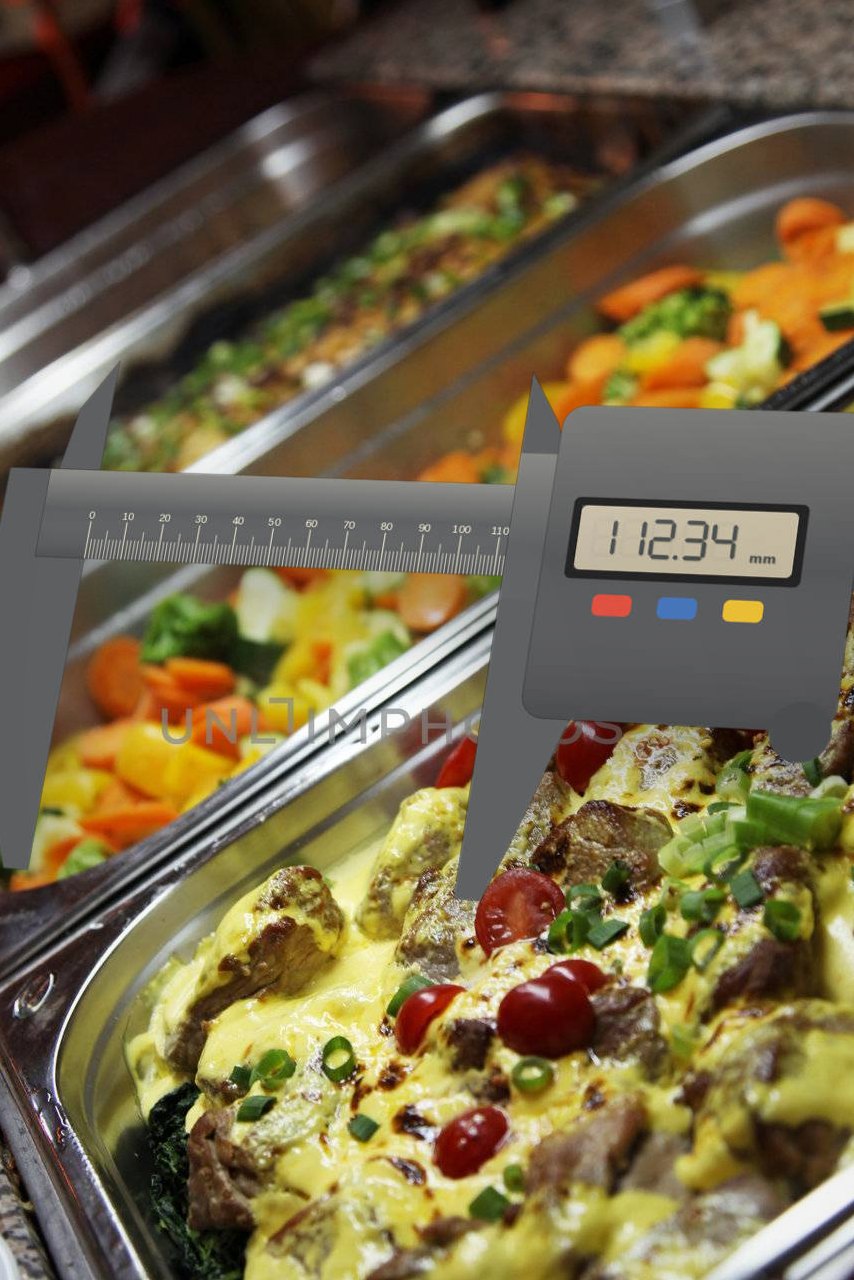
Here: 112.34 (mm)
